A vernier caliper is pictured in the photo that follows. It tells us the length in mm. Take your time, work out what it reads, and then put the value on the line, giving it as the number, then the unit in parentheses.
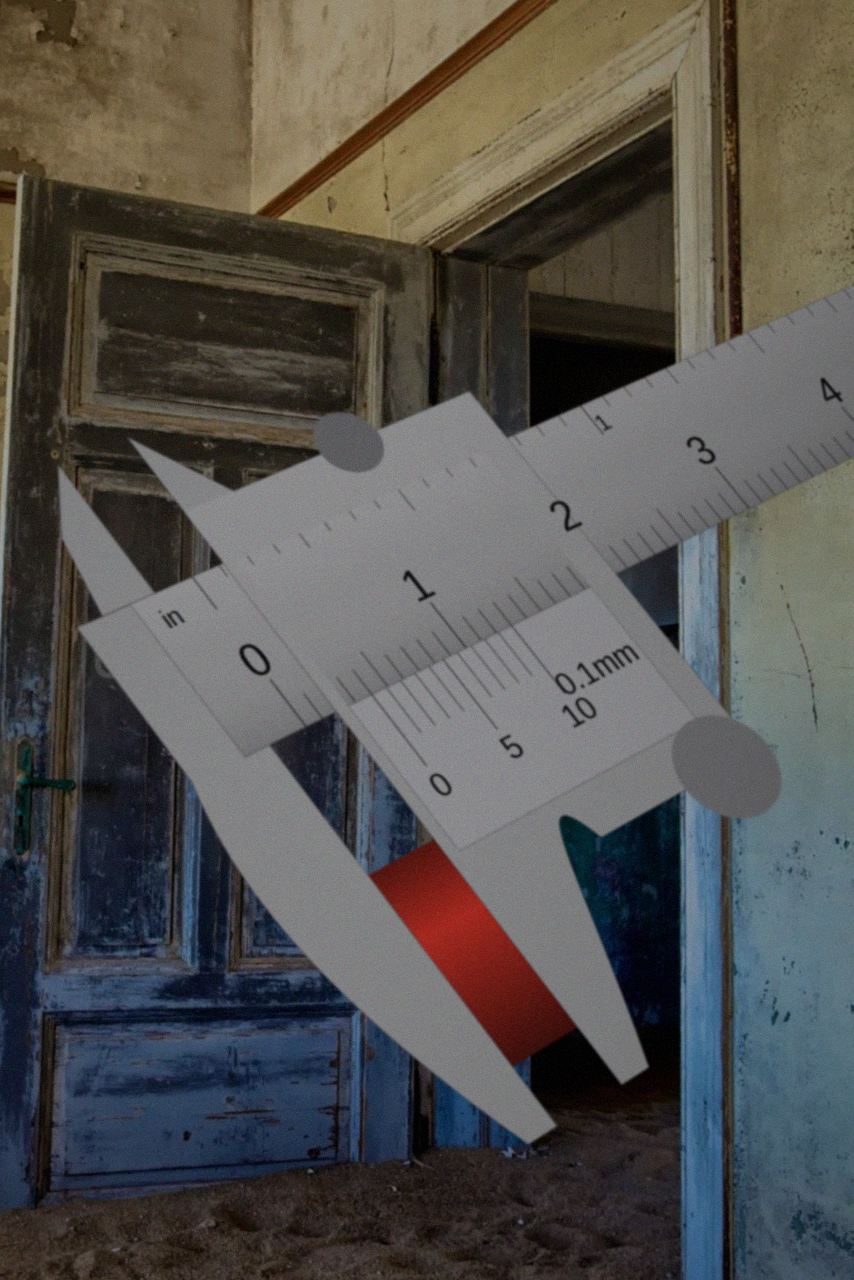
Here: 4.0 (mm)
